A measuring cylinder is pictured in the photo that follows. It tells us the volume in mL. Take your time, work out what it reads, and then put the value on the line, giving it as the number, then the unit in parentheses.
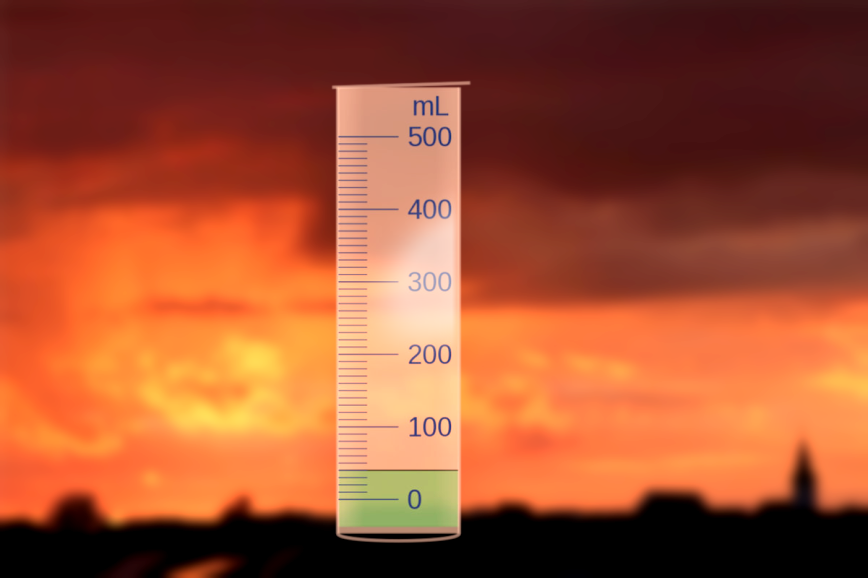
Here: 40 (mL)
